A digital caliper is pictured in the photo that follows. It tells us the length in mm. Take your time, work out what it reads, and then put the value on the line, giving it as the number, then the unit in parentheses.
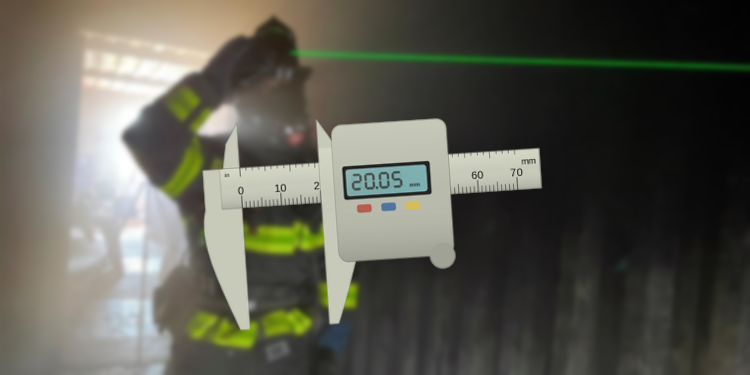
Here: 20.05 (mm)
